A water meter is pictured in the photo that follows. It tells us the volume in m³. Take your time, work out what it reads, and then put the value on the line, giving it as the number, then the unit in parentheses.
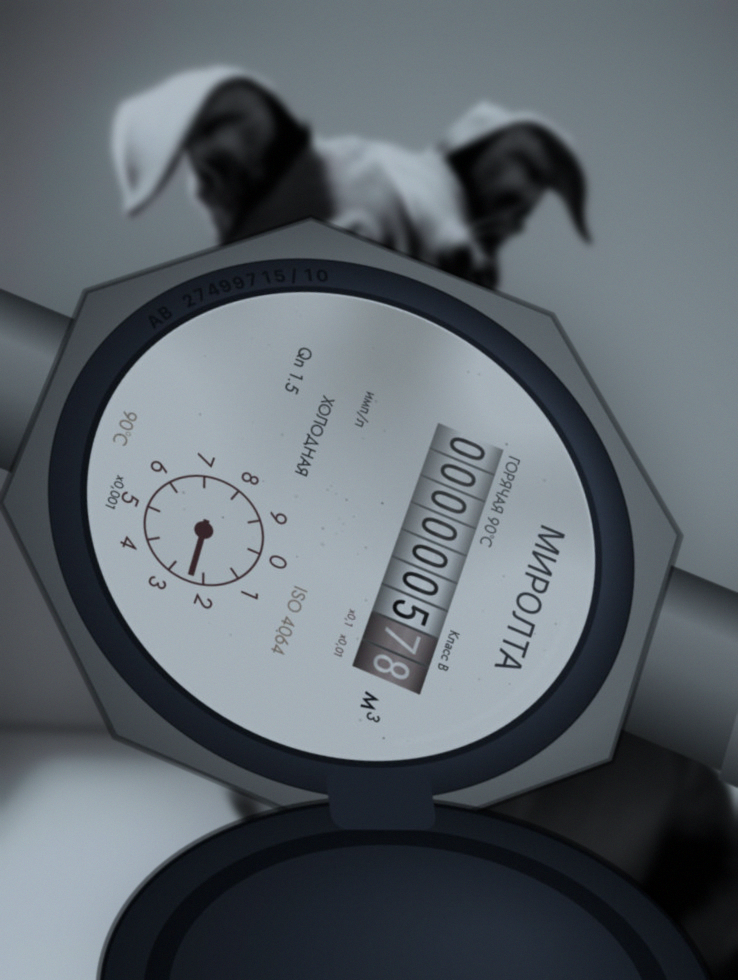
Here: 5.782 (m³)
